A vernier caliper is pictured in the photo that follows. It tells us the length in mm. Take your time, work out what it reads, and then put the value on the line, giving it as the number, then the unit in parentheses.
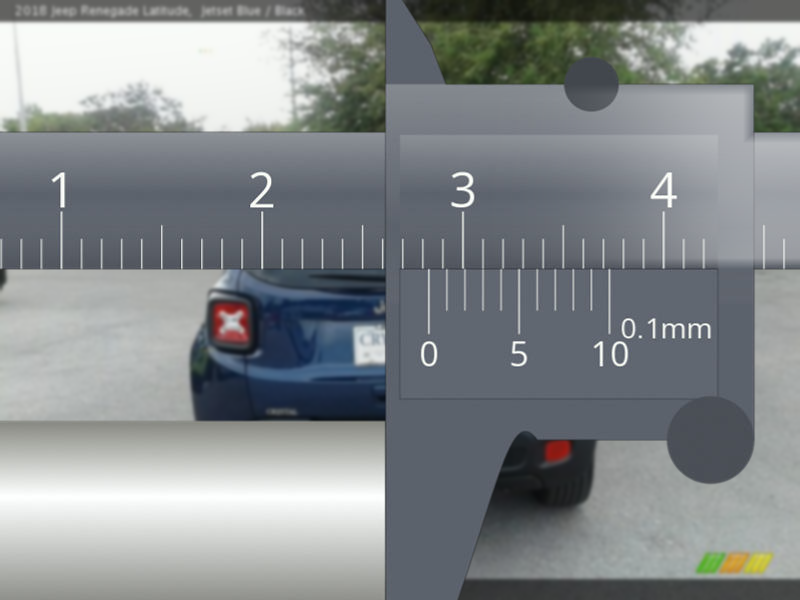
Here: 28.3 (mm)
